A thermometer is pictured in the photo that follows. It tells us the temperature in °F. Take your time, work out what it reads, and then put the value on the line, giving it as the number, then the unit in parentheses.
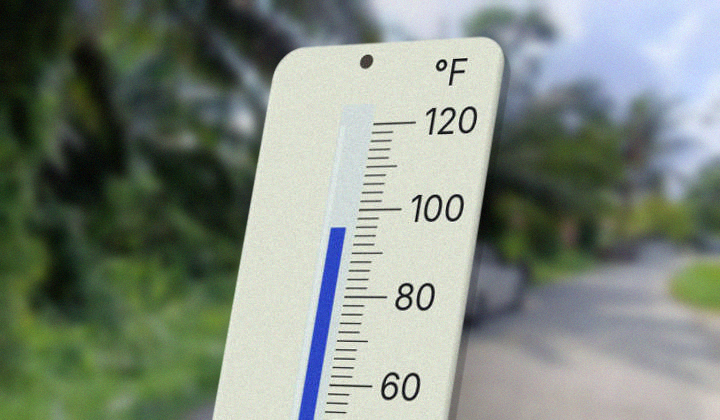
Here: 96 (°F)
